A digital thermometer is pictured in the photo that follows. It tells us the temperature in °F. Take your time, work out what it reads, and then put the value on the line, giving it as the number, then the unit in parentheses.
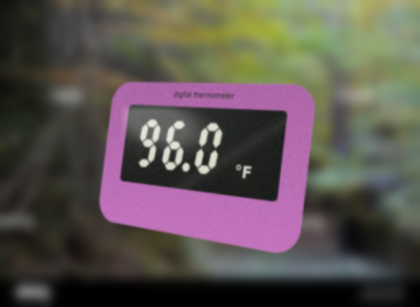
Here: 96.0 (°F)
